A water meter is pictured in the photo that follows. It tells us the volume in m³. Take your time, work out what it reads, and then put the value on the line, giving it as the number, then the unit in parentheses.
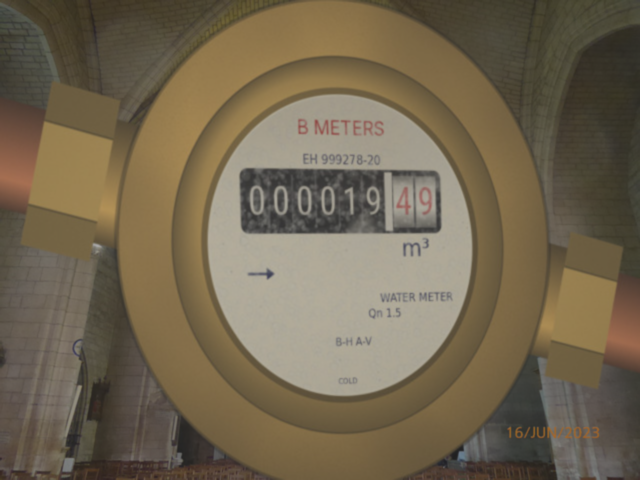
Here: 19.49 (m³)
